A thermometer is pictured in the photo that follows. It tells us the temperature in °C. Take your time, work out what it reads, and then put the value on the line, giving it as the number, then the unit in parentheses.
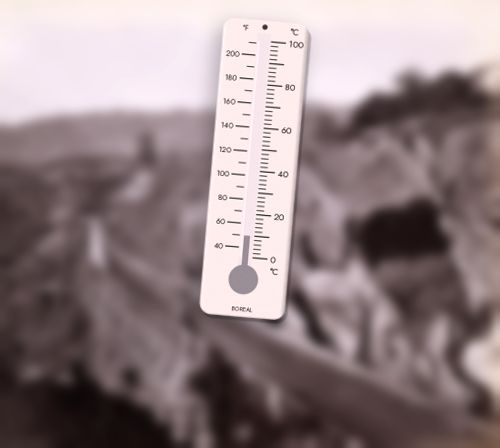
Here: 10 (°C)
